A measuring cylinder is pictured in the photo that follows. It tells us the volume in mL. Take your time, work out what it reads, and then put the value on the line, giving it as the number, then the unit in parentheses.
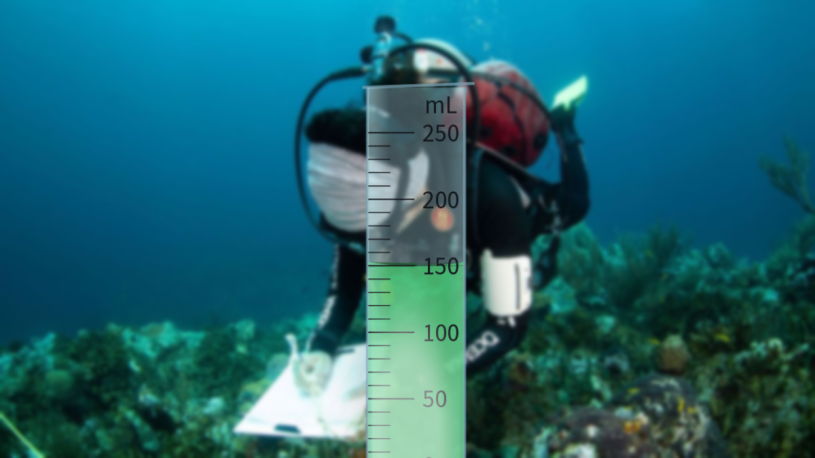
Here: 150 (mL)
